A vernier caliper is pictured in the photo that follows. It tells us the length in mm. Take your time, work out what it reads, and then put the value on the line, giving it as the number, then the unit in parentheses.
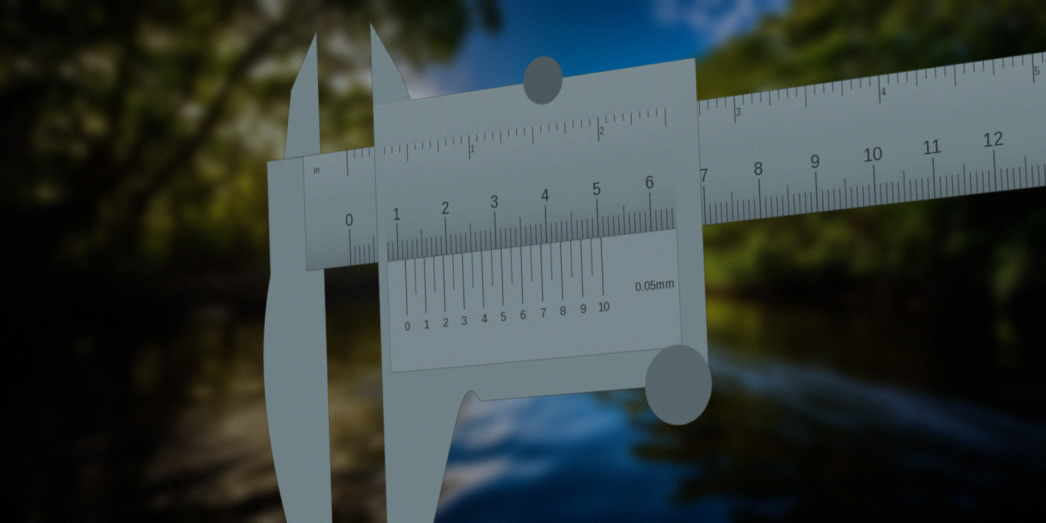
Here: 11.5 (mm)
